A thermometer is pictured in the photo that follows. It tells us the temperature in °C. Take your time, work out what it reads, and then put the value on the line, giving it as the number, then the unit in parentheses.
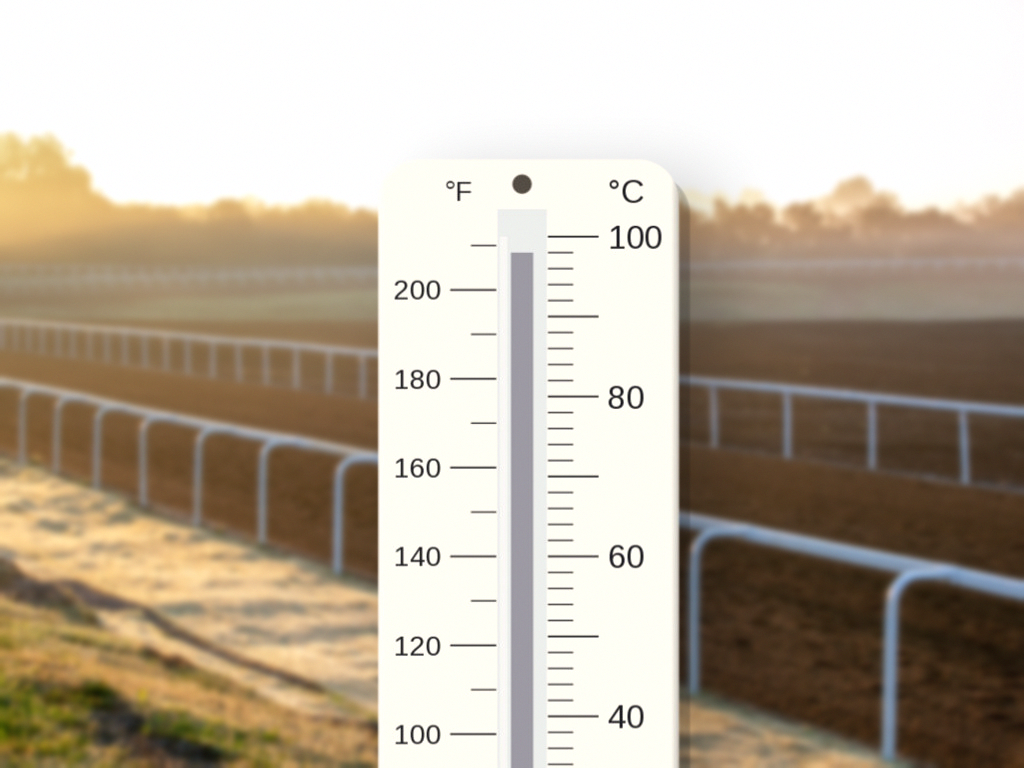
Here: 98 (°C)
